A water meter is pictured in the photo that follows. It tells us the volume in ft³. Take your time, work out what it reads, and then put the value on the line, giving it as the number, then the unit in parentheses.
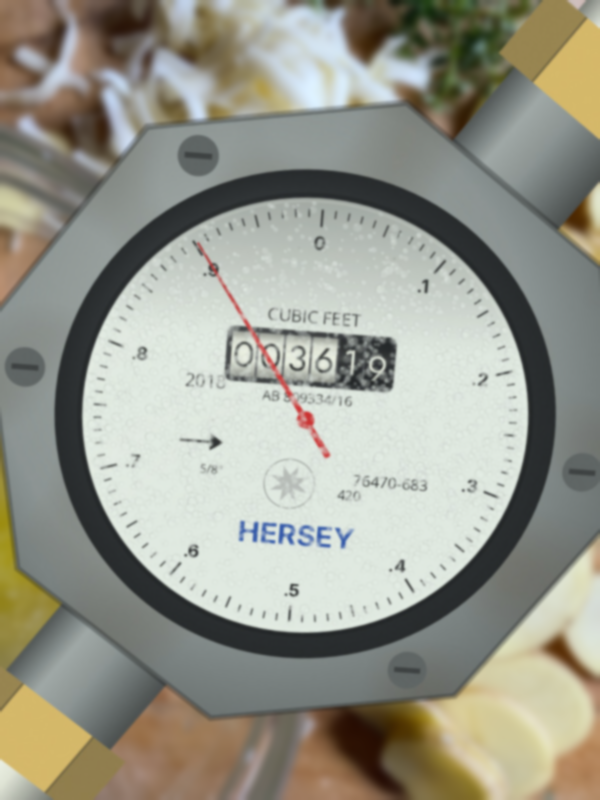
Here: 3618.90 (ft³)
